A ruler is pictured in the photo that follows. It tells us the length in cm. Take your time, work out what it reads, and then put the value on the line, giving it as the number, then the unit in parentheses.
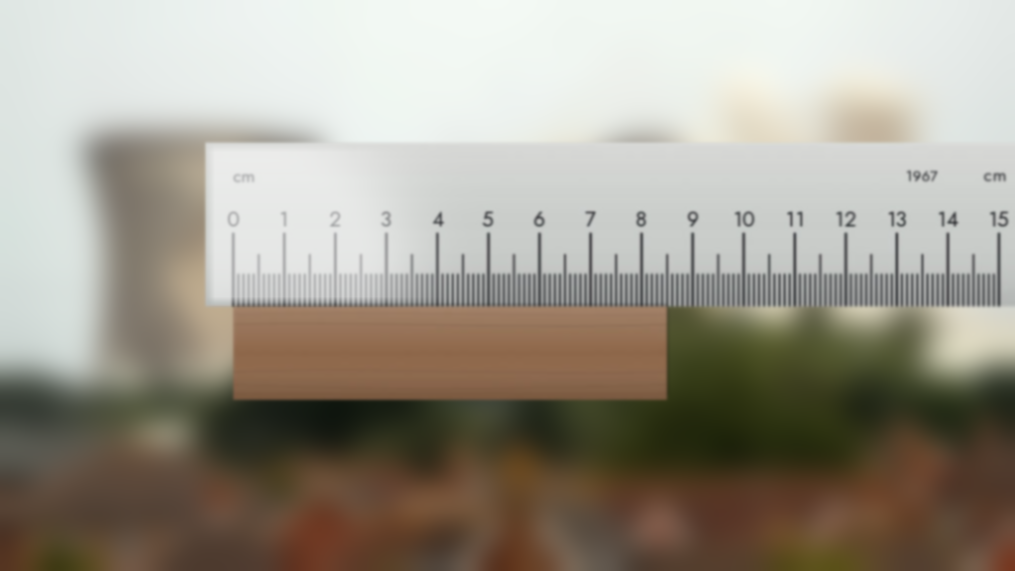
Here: 8.5 (cm)
